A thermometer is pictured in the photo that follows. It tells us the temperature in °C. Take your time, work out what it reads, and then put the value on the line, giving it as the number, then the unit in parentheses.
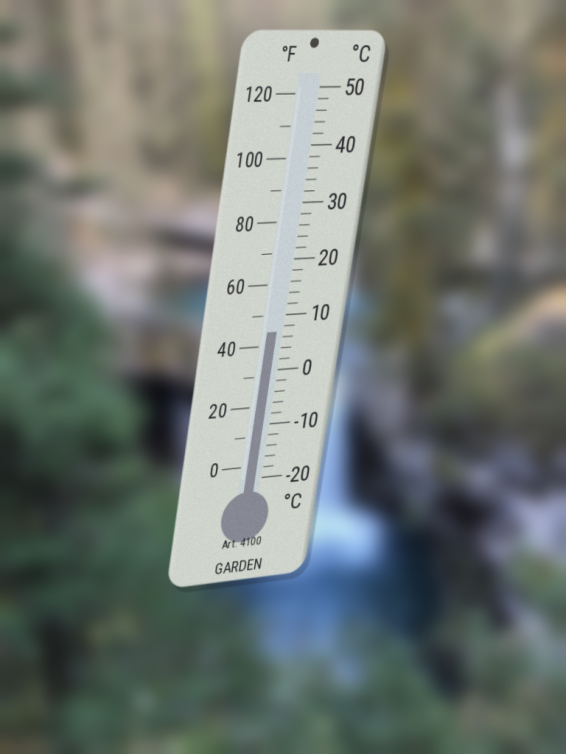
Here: 7 (°C)
